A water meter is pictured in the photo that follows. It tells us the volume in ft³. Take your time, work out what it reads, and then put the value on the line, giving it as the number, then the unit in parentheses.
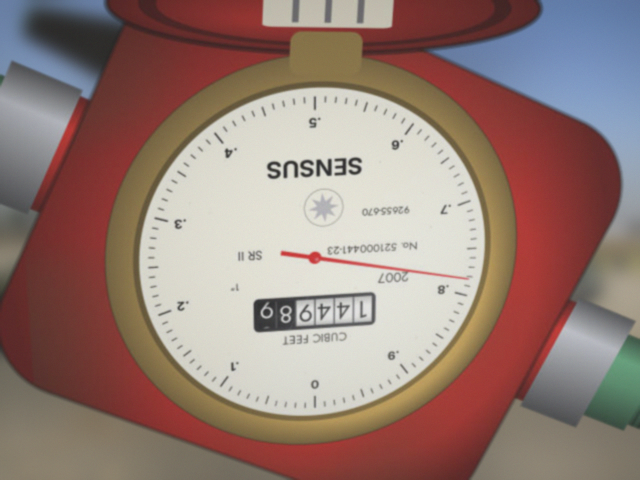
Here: 144988.78 (ft³)
